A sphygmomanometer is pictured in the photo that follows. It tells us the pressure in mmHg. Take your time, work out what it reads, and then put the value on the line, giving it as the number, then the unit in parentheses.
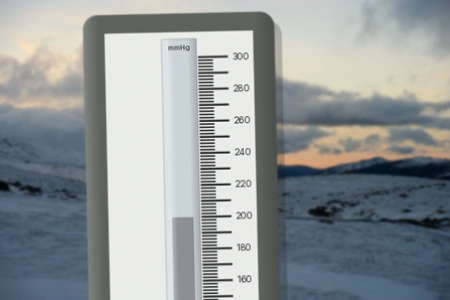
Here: 200 (mmHg)
